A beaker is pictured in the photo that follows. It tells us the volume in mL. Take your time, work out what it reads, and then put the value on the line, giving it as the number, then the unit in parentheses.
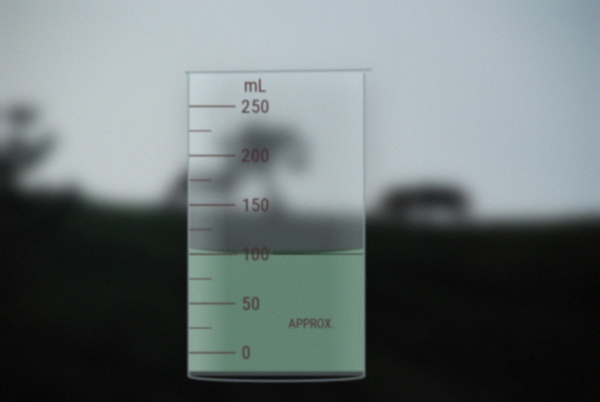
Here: 100 (mL)
